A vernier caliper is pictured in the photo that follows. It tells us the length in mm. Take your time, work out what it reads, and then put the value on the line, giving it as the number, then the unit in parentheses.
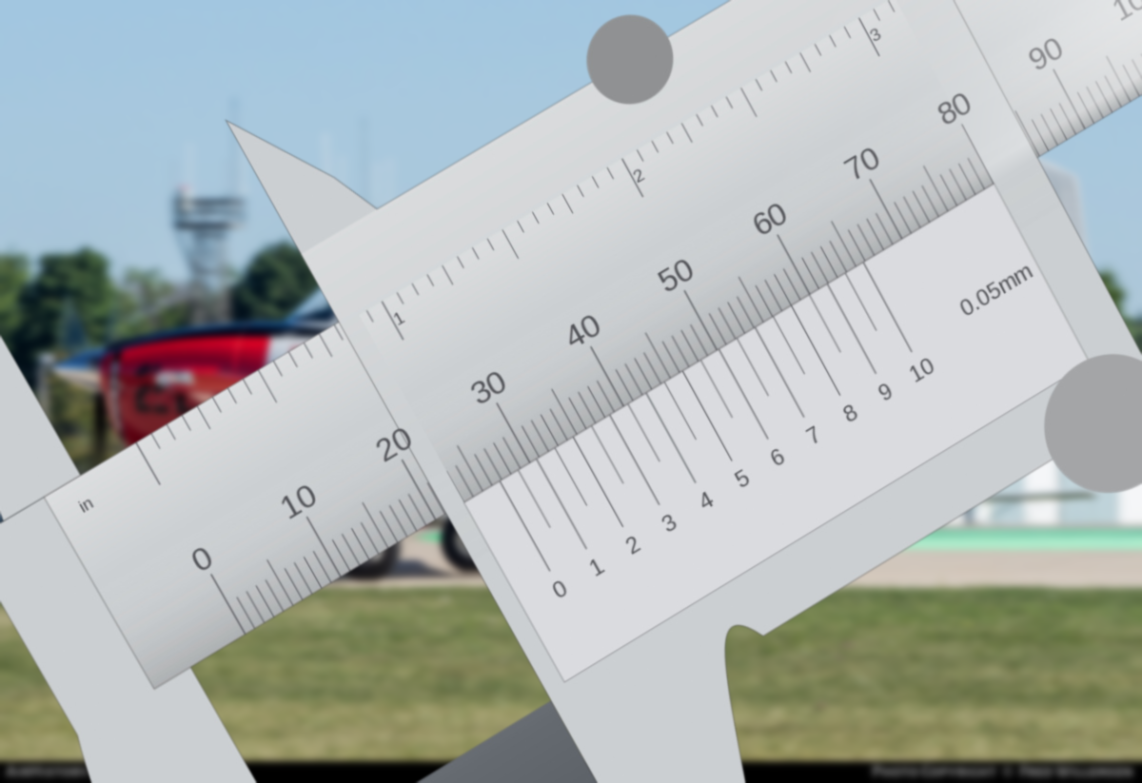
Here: 26.8 (mm)
